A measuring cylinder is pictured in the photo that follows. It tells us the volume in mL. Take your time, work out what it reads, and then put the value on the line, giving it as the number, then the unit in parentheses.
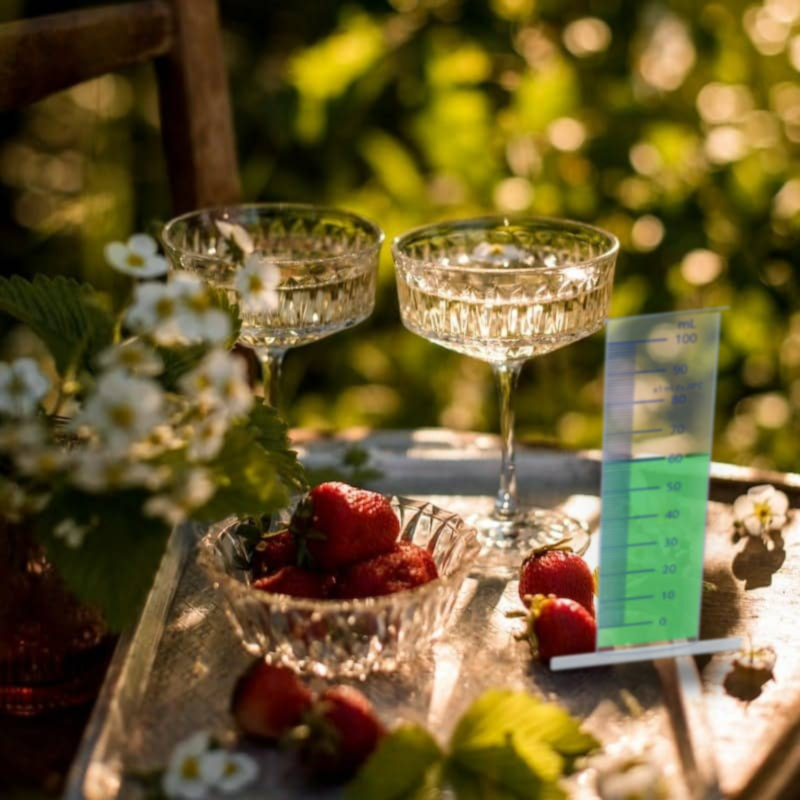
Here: 60 (mL)
